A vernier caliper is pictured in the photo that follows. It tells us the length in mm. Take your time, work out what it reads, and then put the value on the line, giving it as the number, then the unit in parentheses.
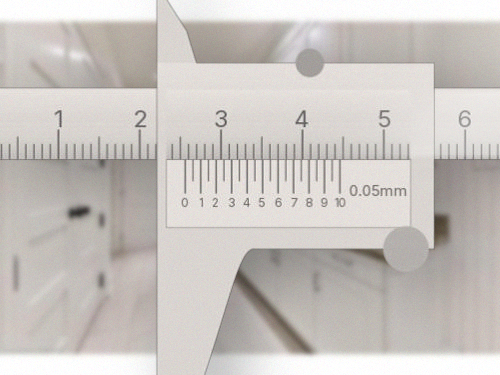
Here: 25.6 (mm)
